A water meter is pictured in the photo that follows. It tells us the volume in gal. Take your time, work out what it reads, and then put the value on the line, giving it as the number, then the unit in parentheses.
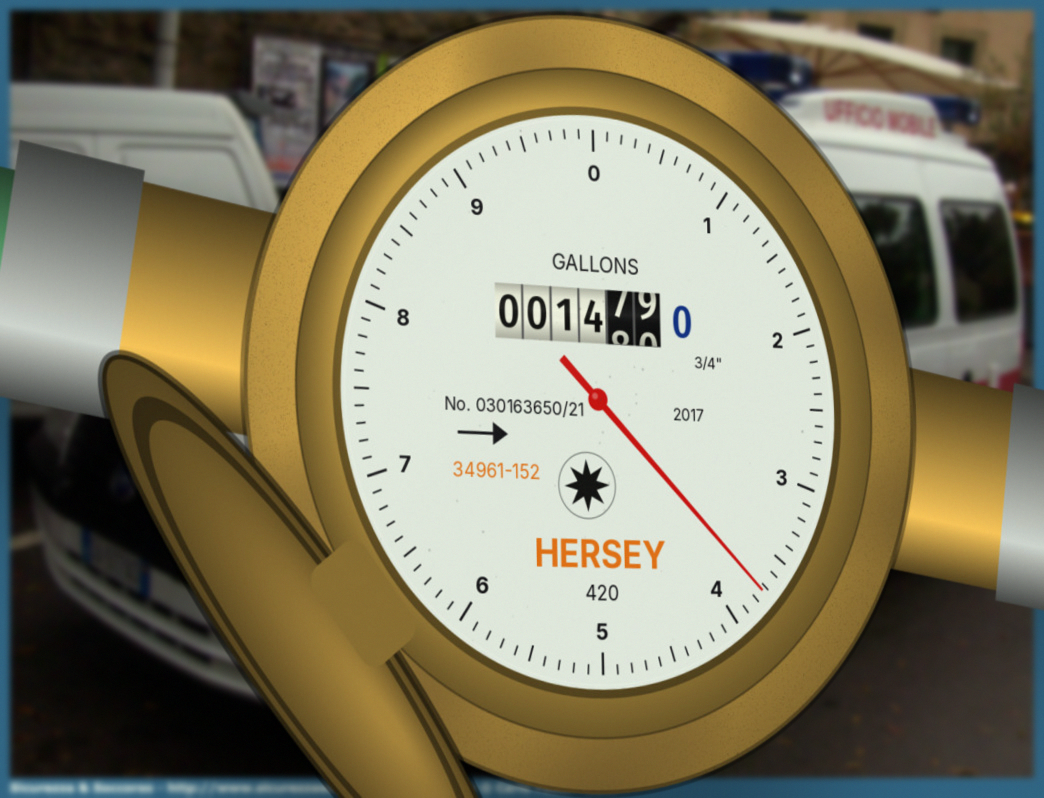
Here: 14793.7 (gal)
